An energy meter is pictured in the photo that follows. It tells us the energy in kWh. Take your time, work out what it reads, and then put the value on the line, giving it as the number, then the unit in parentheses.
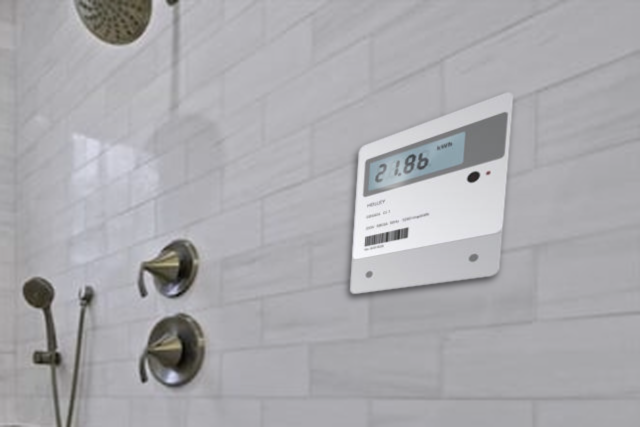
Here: 21.86 (kWh)
